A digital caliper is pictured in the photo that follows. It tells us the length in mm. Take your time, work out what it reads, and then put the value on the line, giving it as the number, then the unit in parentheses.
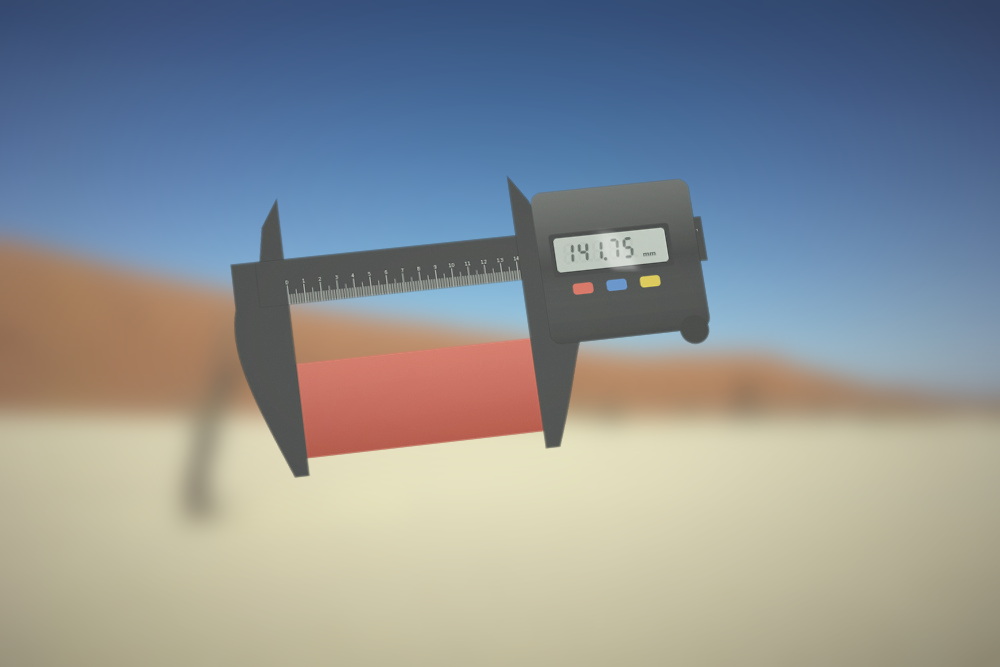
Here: 141.75 (mm)
